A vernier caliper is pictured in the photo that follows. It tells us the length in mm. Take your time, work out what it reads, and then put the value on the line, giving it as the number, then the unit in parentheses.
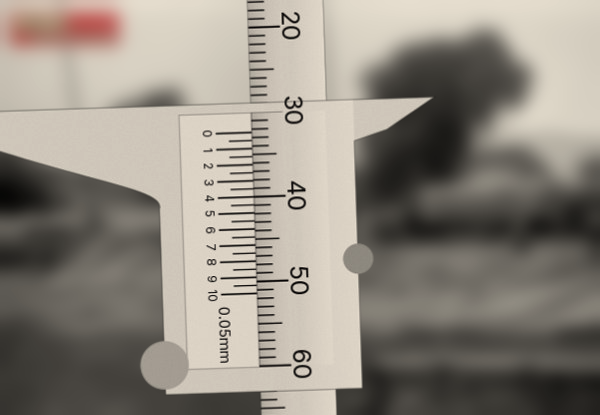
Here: 32.4 (mm)
